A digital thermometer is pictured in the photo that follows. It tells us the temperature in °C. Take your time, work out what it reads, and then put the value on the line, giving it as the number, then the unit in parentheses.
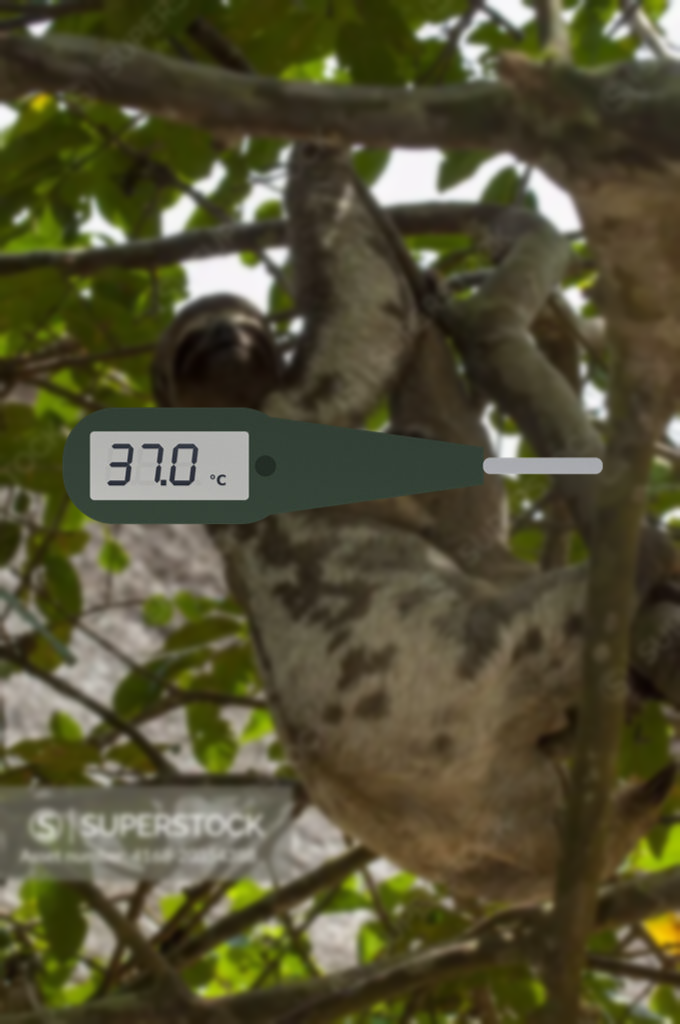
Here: 37.0 (°C)
